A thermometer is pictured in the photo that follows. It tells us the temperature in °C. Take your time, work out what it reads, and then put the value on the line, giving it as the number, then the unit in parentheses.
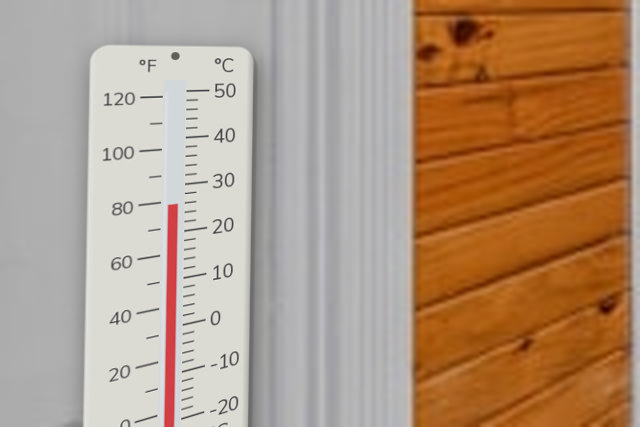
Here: 26 (°C)
